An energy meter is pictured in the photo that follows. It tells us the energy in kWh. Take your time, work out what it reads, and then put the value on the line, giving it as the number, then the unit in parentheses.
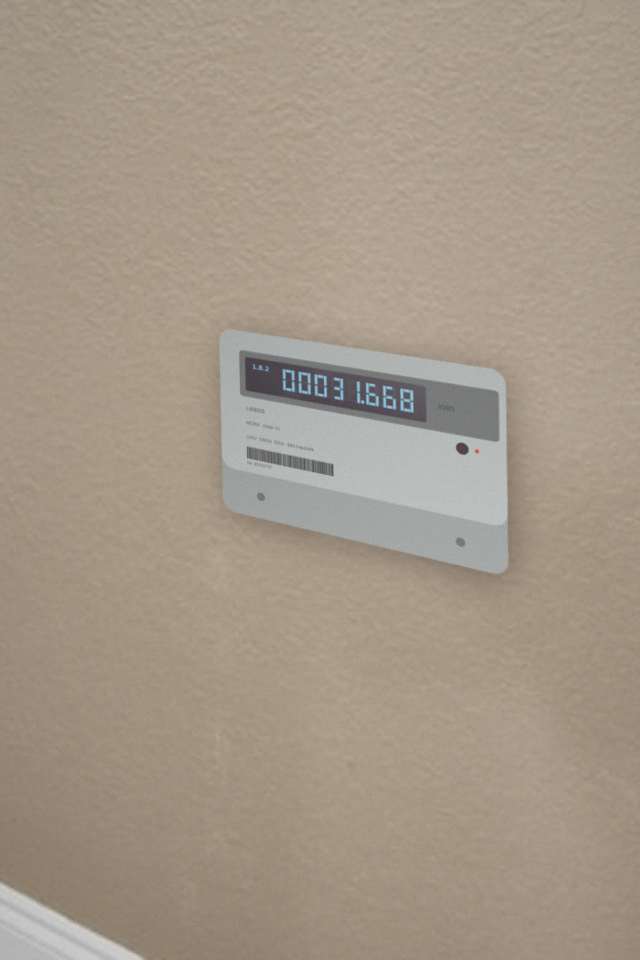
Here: 31.668 (kWh)
